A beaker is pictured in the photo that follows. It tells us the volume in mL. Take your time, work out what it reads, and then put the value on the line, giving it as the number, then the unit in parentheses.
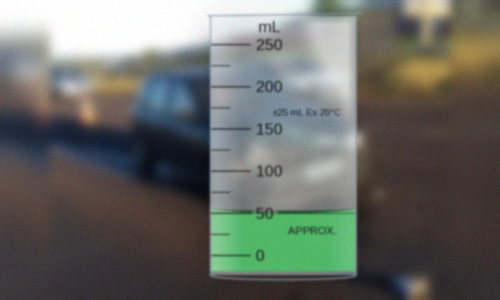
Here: 50 (mL)
